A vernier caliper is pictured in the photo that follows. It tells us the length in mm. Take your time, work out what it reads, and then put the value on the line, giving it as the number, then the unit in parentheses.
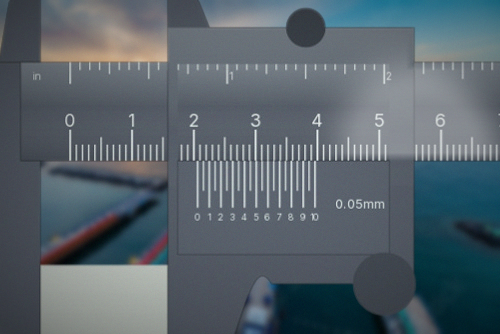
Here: 20.6 (mm)
